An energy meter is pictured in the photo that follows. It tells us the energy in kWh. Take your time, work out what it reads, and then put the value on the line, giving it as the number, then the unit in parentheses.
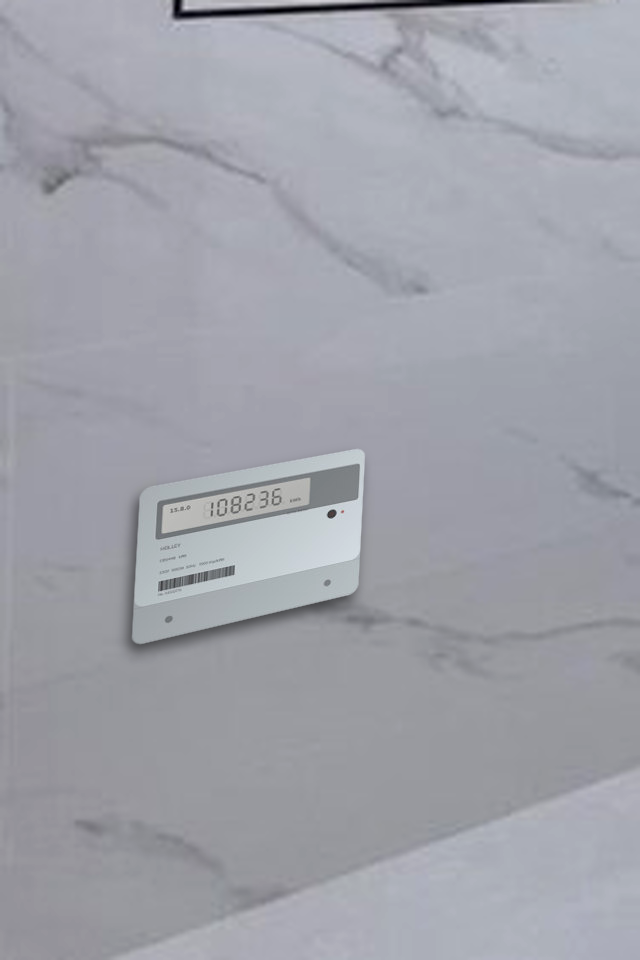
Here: 108236 (kWh)
